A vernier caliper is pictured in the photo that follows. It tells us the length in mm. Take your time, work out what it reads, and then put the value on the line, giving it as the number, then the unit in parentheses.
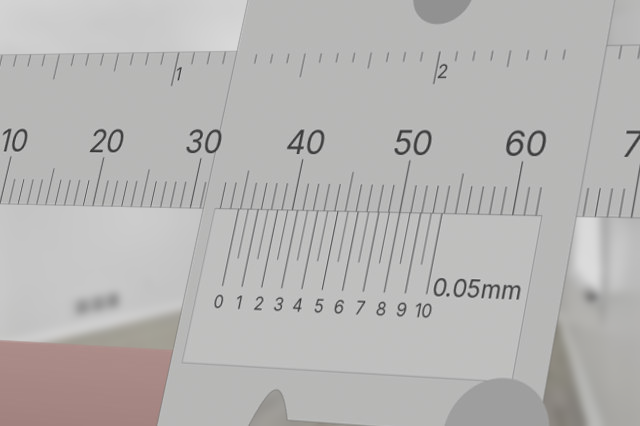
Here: 34.8 (mm)
